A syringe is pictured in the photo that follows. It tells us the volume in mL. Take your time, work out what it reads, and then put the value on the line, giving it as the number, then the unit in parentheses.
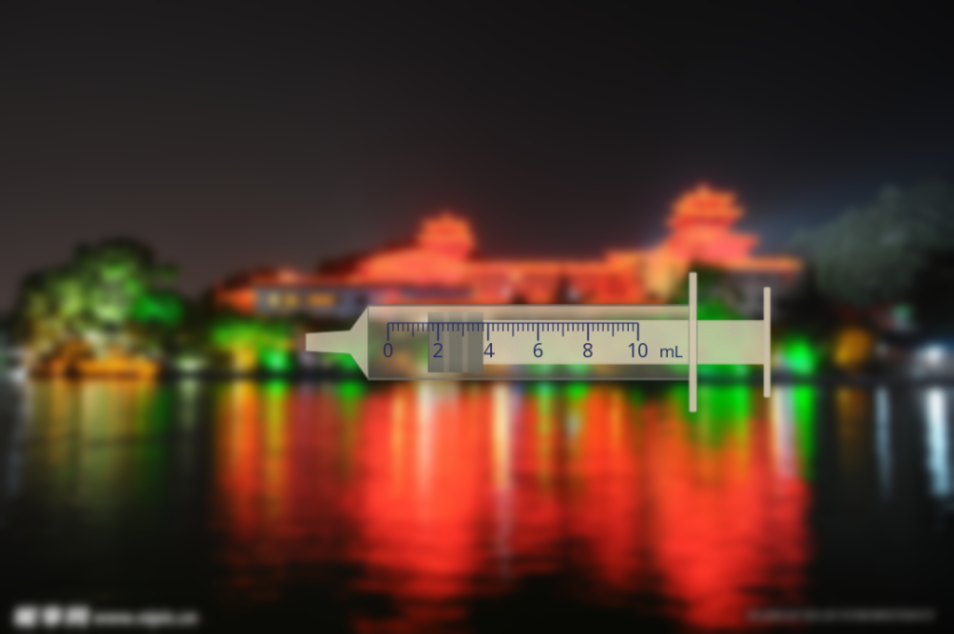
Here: 1.6 (mL)
